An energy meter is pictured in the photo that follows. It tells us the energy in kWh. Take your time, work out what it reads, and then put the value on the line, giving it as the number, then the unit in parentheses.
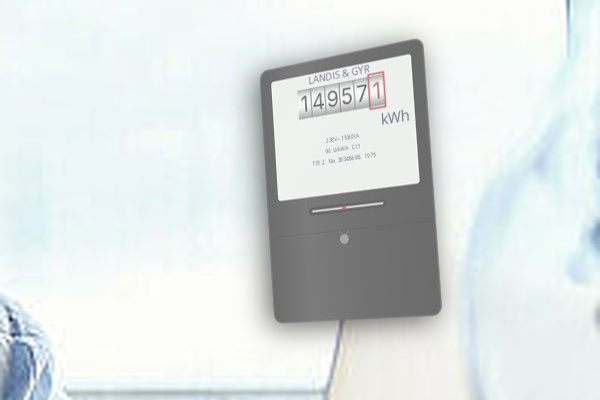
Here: 14957.1 (kWh)
